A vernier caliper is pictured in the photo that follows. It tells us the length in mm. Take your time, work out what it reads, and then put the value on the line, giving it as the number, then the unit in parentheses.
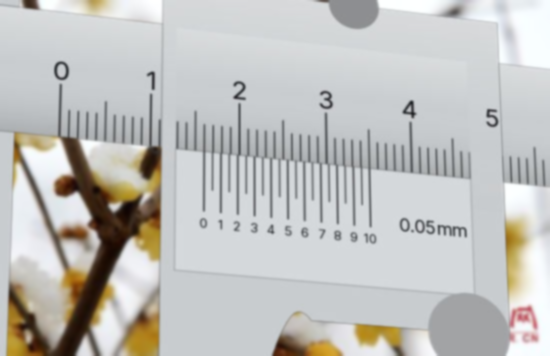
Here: 16.0 (mm)
